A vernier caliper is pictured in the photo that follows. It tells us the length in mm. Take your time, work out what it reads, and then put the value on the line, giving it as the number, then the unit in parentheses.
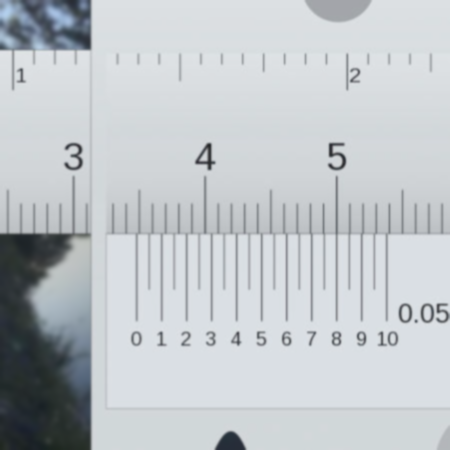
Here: 34.8 (mm)
